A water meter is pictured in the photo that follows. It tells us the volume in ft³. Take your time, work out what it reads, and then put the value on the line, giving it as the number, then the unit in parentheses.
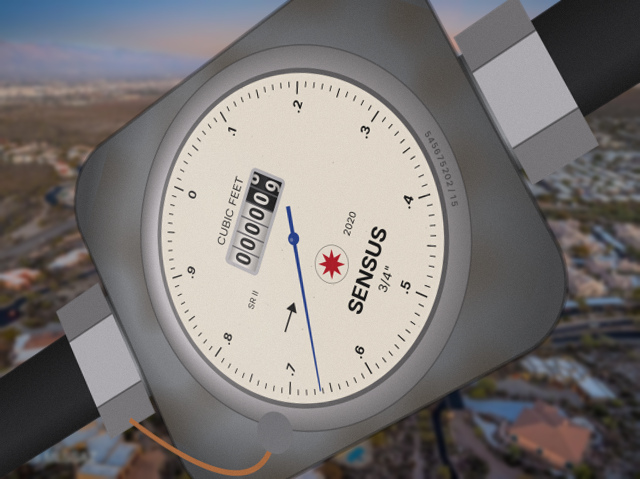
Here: 8.66 (ft³)
